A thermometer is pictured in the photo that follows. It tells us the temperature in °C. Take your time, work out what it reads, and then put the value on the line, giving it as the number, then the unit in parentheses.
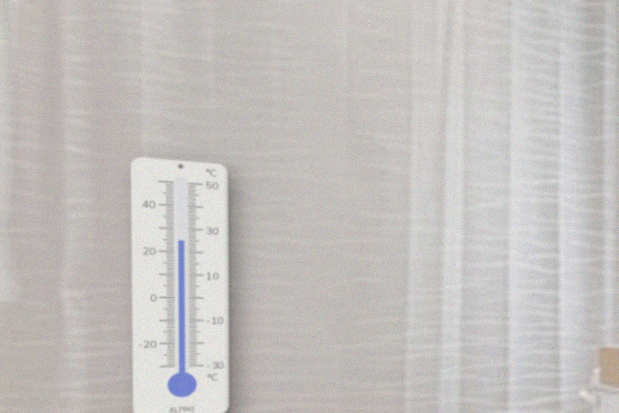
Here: 25 (°C)
